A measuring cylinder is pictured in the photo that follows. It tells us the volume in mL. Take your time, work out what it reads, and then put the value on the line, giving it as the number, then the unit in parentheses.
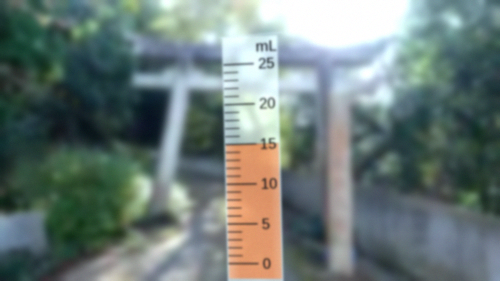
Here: 15 (mL)
